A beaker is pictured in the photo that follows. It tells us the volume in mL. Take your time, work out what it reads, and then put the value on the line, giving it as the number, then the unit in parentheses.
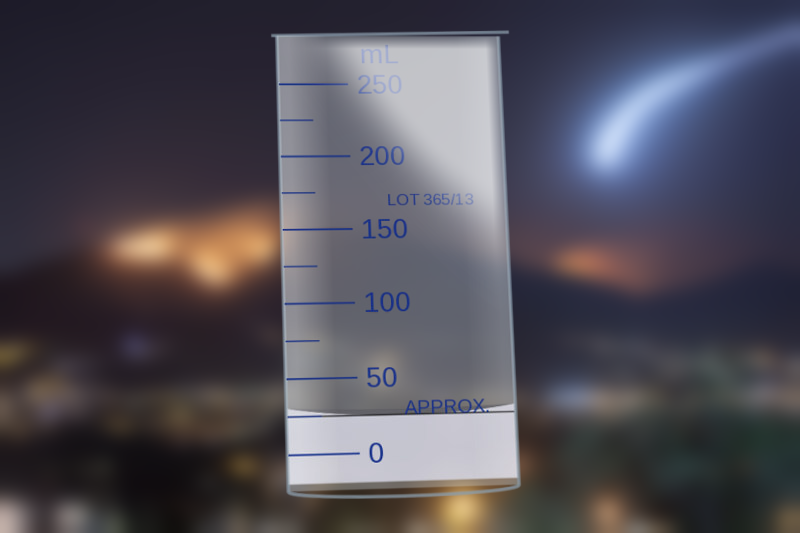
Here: 25 (mL)
